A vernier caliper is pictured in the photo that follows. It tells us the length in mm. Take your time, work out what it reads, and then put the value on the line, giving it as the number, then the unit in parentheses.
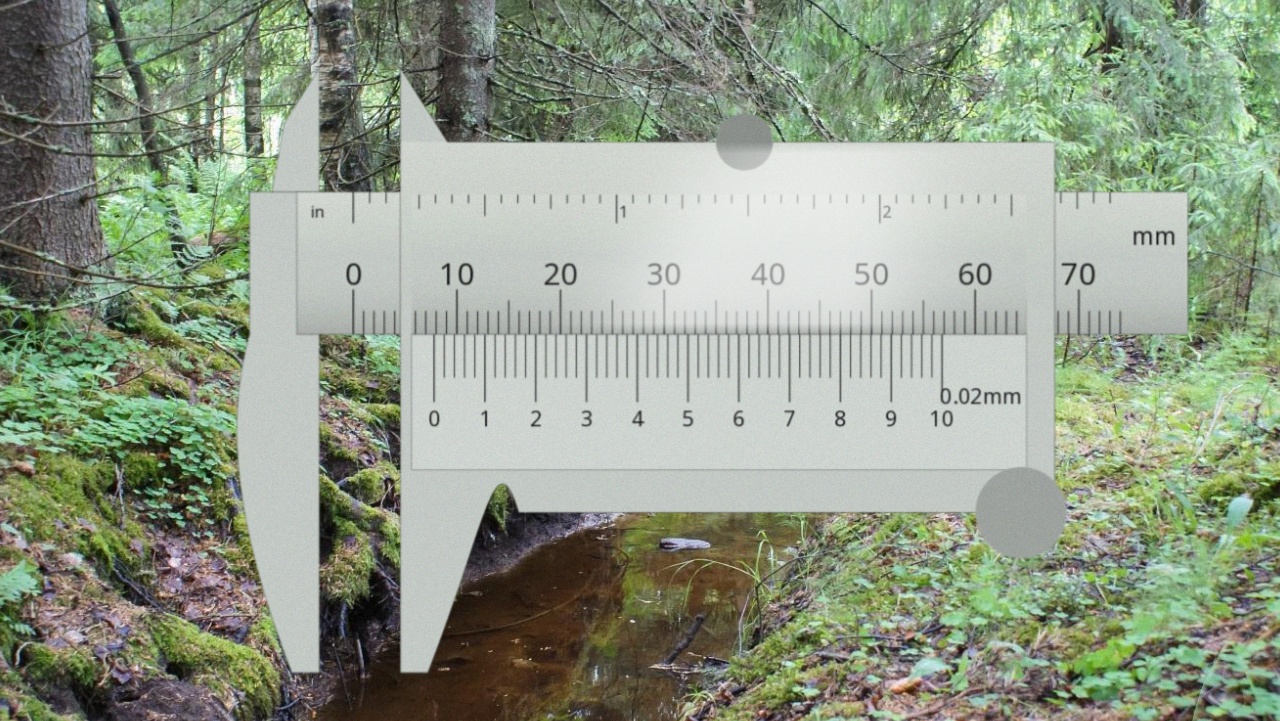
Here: 7.8 (mm)
